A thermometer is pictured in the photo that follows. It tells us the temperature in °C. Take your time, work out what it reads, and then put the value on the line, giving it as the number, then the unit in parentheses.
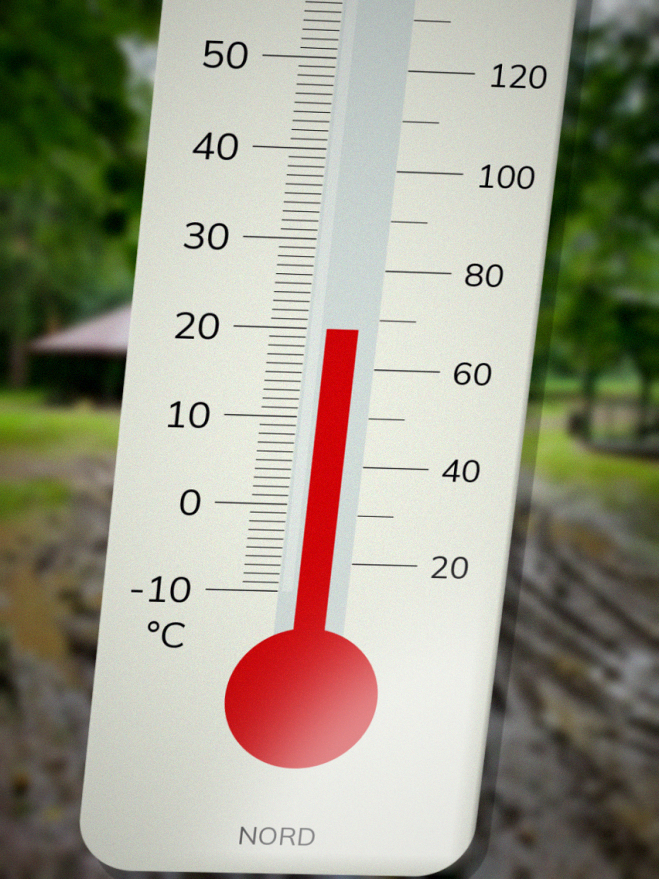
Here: 20 (°C)
